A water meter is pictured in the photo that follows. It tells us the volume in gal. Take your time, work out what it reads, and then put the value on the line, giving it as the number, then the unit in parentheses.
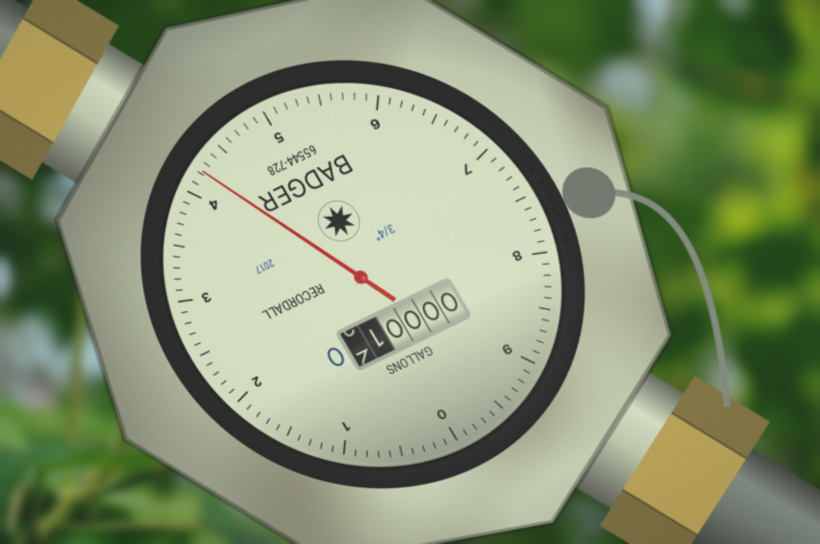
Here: 124.2 (gal)
